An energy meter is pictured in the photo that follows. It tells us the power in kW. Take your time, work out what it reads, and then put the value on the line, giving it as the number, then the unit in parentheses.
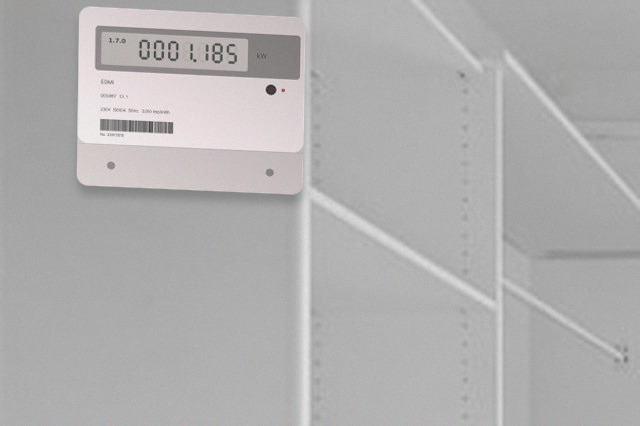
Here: 1.185 (kW)
